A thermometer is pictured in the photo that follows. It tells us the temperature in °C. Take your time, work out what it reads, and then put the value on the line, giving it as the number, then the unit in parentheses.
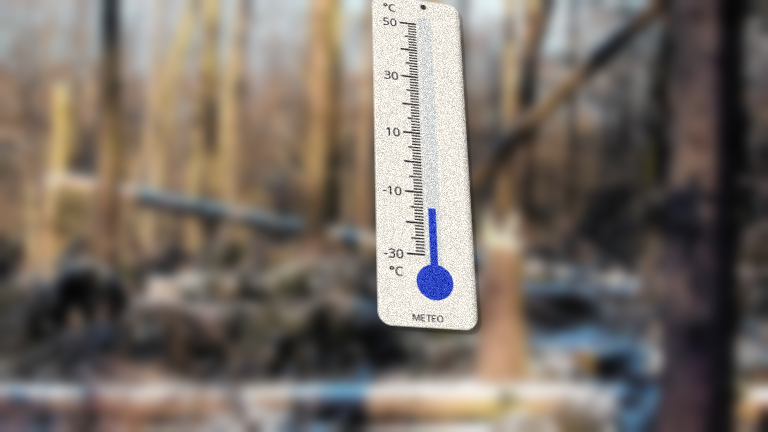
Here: -15 (°C)
